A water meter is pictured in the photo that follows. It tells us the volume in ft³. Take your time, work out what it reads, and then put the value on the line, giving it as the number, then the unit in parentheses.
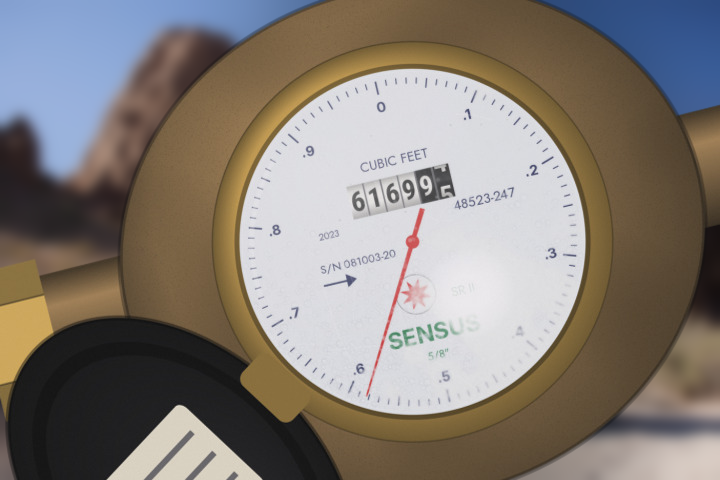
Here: 616994.58 (ft³)
